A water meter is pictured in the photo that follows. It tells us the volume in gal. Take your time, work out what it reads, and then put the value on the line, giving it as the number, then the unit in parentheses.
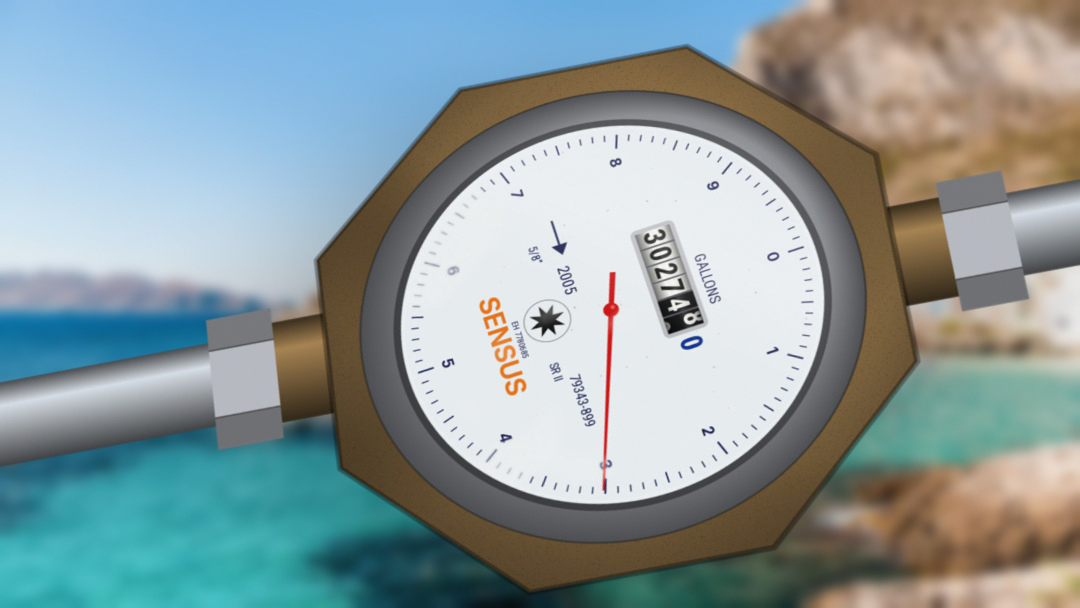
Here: 3027483.0 (gal)
